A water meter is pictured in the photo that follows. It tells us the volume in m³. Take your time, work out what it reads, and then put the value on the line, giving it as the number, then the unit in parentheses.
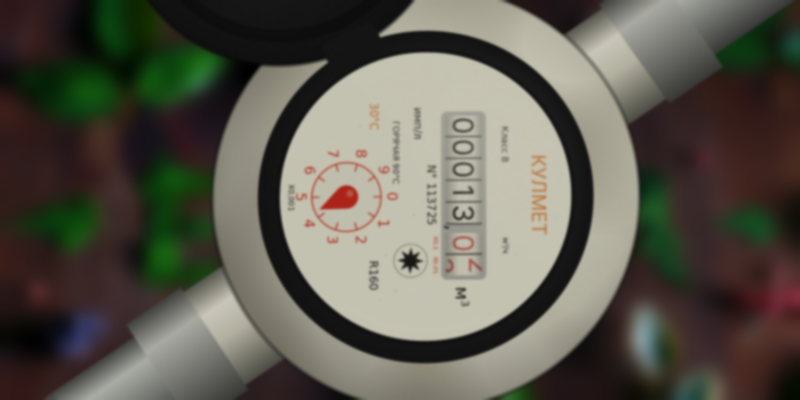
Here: 13.024 (m³)
